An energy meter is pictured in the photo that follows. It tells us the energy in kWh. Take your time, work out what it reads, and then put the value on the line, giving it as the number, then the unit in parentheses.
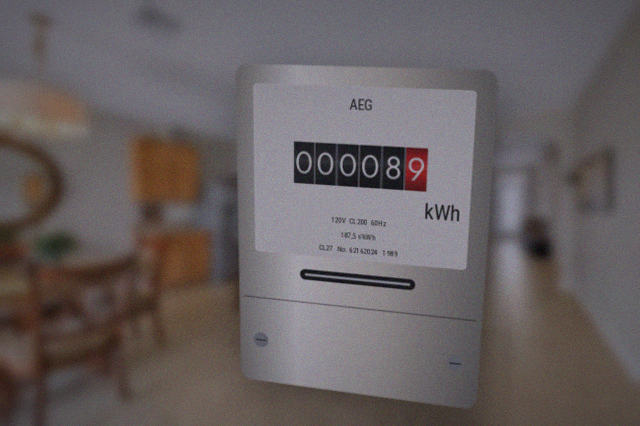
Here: 8.9 (kWh)
